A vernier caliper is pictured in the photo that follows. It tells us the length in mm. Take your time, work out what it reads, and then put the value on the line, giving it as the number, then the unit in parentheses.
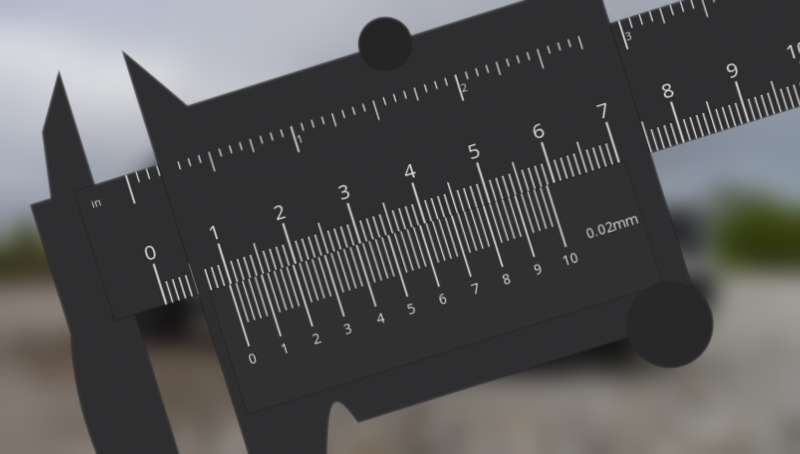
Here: 9.8 (mm)
